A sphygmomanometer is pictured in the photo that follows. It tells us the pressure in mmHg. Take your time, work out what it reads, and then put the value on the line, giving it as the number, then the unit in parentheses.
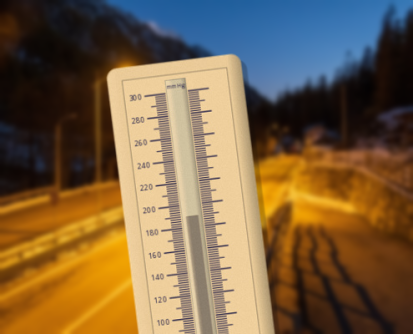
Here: 190 (mmHg)
